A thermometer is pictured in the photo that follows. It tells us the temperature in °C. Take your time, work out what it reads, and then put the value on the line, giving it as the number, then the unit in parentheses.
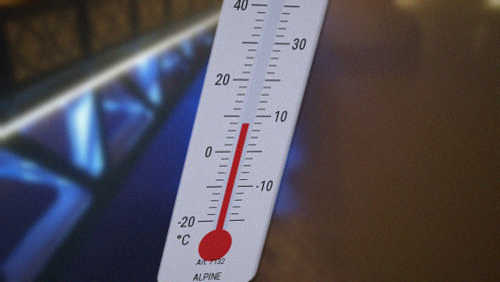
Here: 8 (°C)
